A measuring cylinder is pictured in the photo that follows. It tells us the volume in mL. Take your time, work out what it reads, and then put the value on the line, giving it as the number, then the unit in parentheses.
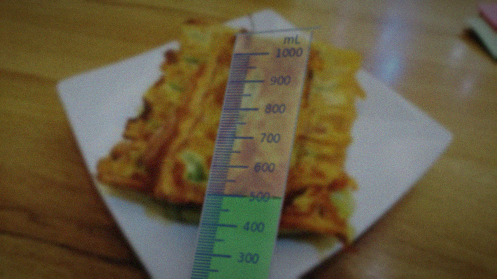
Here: 500 (mL)
